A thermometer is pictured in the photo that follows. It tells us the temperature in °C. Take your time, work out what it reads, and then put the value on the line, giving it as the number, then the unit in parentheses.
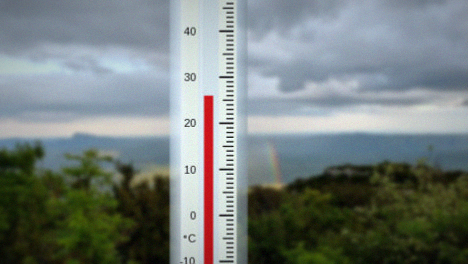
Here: 26 (°C)
